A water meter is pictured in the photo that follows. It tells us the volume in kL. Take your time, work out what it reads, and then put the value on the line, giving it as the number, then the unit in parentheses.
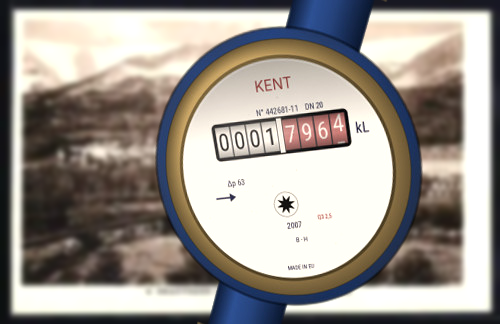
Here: 1.7964 (kL)
